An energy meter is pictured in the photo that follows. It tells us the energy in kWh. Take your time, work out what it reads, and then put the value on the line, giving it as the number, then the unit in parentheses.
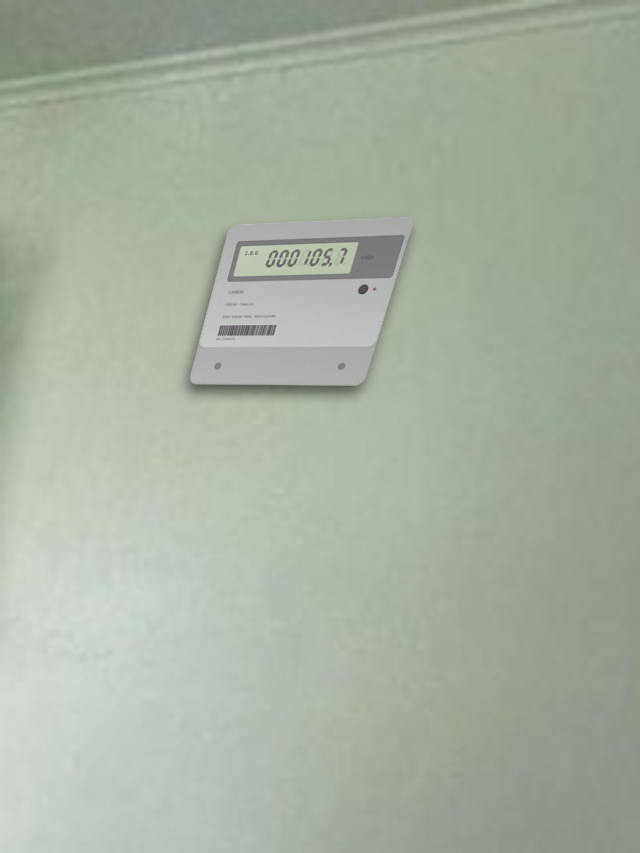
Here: 105.7 (kWh)
